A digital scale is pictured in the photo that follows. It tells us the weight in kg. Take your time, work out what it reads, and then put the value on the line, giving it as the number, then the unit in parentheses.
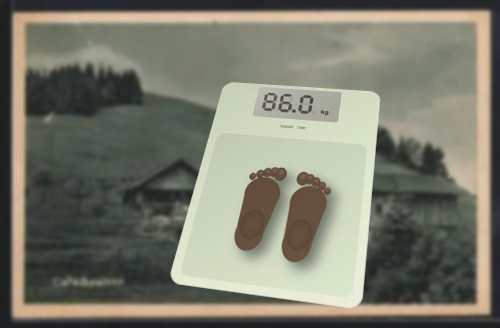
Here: 86.0 (kg)
